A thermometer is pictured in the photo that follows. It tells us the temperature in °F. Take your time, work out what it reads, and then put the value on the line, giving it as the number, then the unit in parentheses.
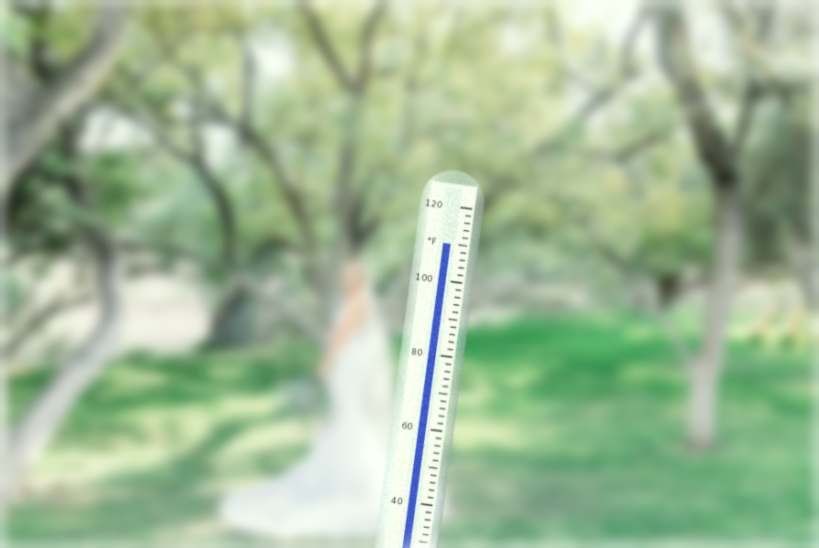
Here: 110 (°F)
